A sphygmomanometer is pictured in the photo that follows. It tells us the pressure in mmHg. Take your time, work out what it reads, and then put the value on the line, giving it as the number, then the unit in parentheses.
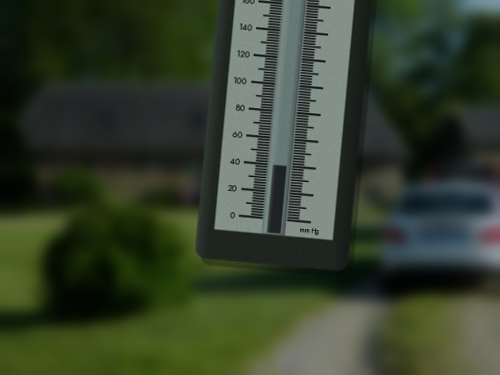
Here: 40 (mmHg)
